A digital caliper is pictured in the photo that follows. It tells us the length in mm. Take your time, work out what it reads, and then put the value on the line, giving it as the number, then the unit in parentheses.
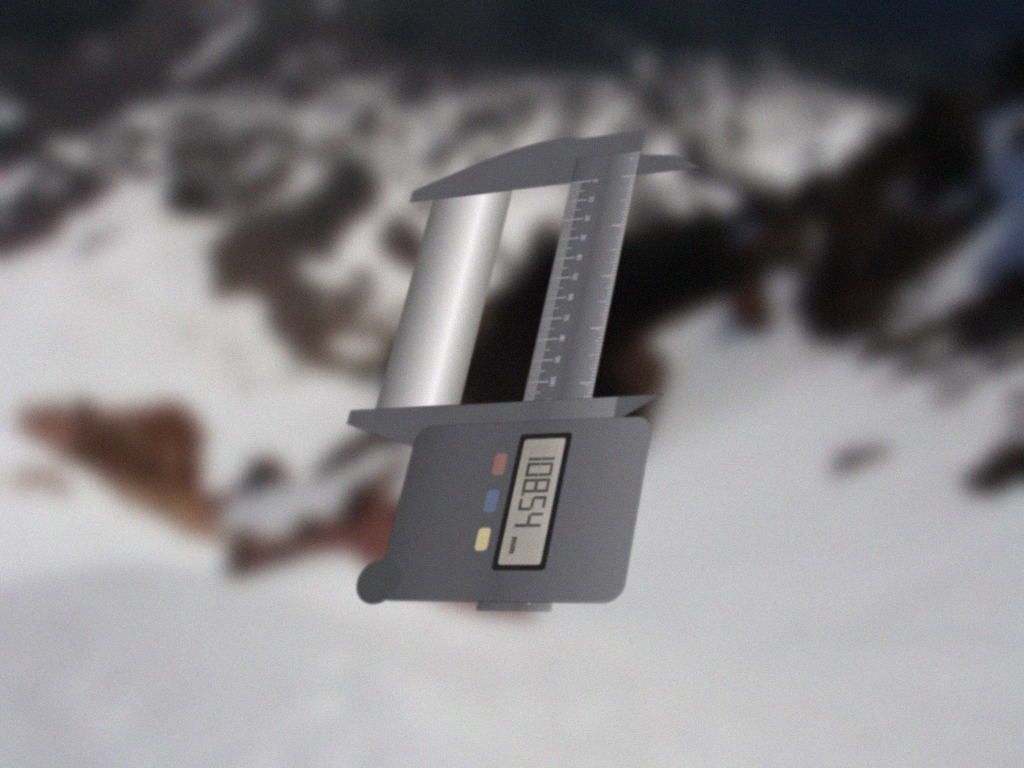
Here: 108.54 (mm)
